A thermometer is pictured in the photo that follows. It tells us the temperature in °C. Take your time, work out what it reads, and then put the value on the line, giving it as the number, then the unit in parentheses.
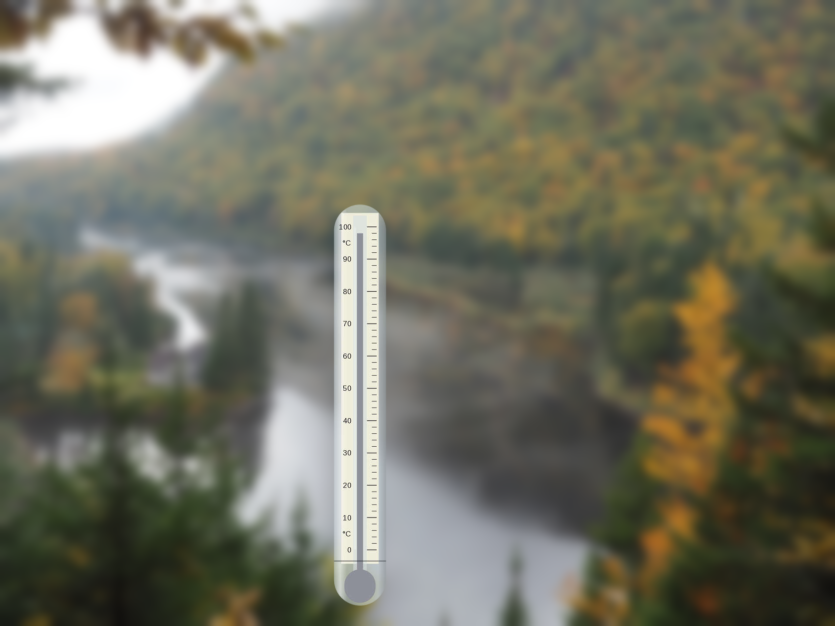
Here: 98 (°C)
